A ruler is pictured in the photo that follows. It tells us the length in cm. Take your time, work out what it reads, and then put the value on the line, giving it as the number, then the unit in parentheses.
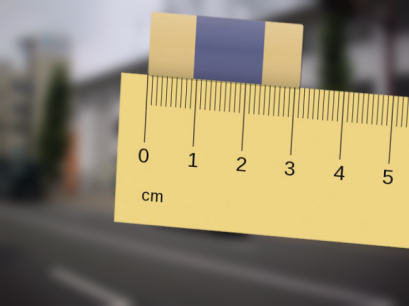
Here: 3.1 (cm)
